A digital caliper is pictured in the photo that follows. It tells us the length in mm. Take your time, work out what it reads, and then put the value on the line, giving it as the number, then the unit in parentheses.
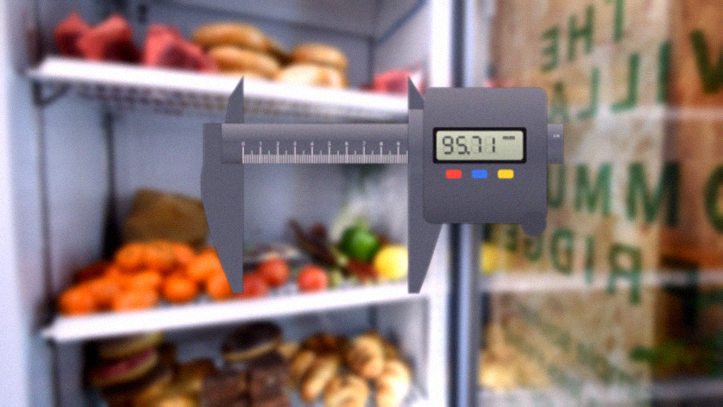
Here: 95.71 (mm)
